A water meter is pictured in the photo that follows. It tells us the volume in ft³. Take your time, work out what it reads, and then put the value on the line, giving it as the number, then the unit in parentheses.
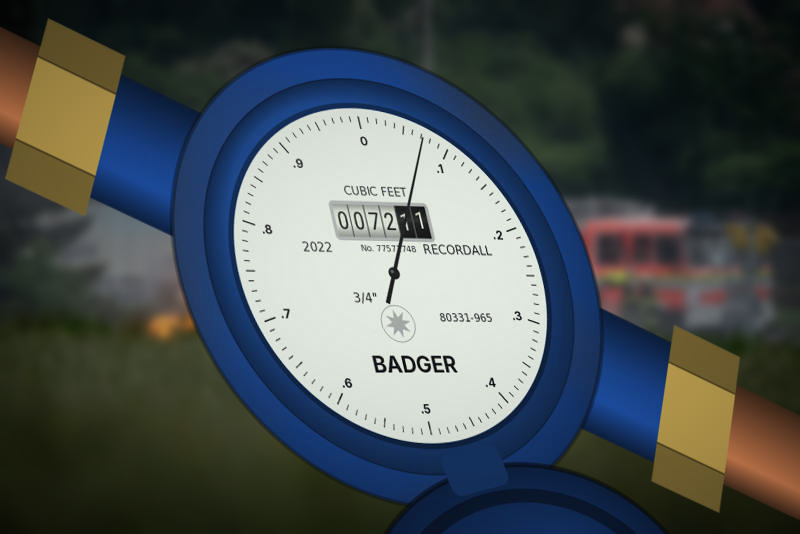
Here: 7211.07 (ft³)
